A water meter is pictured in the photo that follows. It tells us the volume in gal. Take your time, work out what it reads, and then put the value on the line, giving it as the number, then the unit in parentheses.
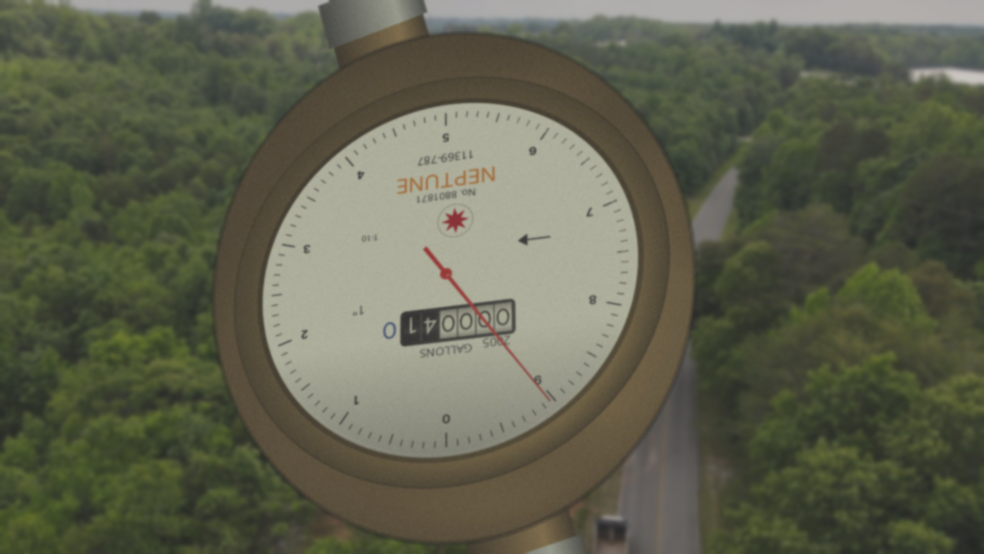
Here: 409.0 (gal)
